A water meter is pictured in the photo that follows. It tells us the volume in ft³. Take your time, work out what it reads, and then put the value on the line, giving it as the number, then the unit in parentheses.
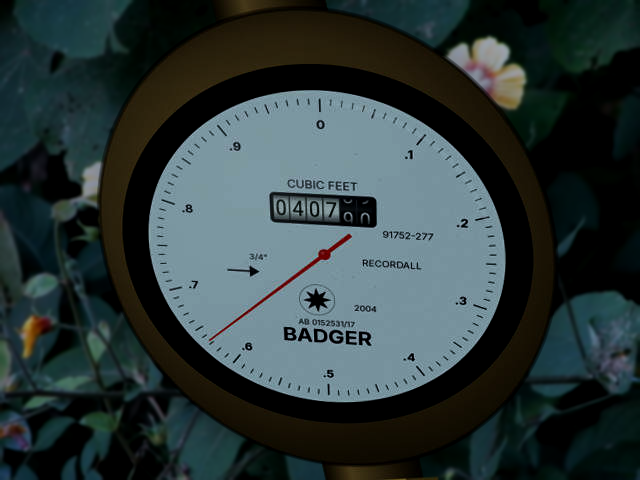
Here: 40789.63 (ft³)
